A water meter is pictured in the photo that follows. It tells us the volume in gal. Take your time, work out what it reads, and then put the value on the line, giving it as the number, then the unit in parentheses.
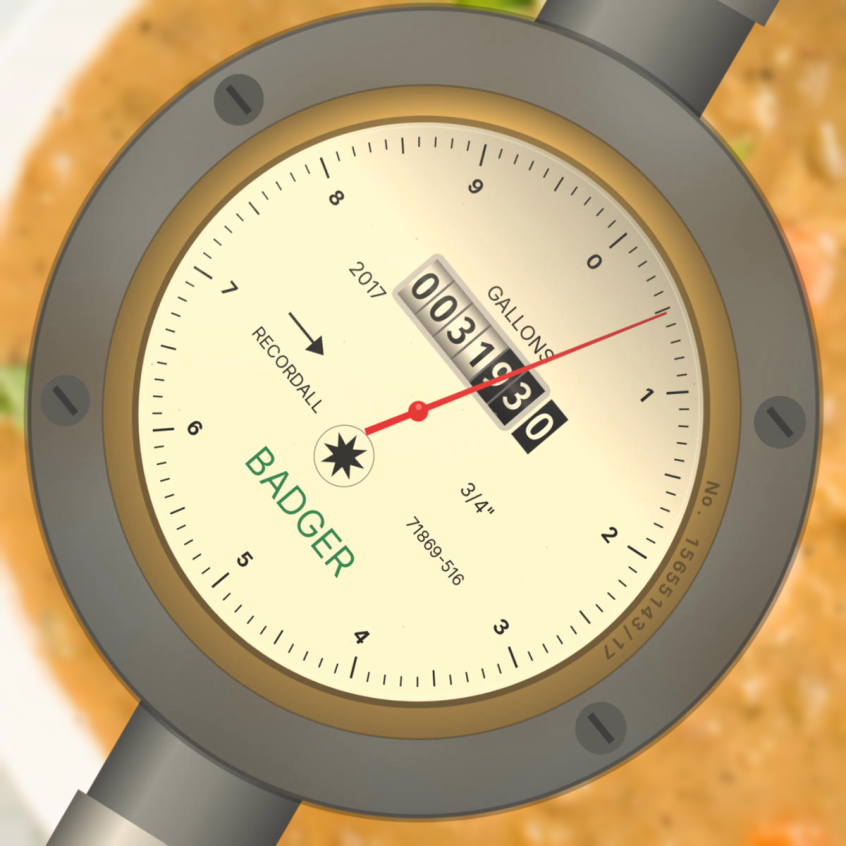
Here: 31930.5 (gal)
